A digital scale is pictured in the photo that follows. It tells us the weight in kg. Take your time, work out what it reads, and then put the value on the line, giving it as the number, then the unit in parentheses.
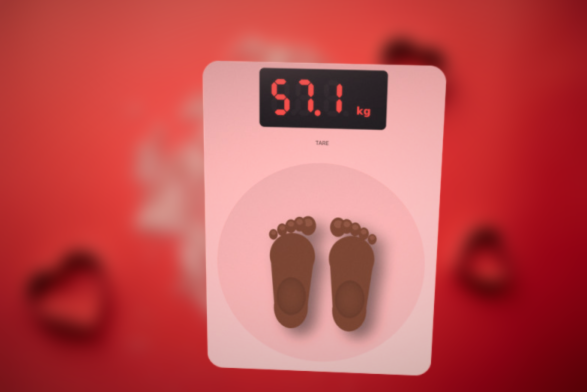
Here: 57.1 (kg)
